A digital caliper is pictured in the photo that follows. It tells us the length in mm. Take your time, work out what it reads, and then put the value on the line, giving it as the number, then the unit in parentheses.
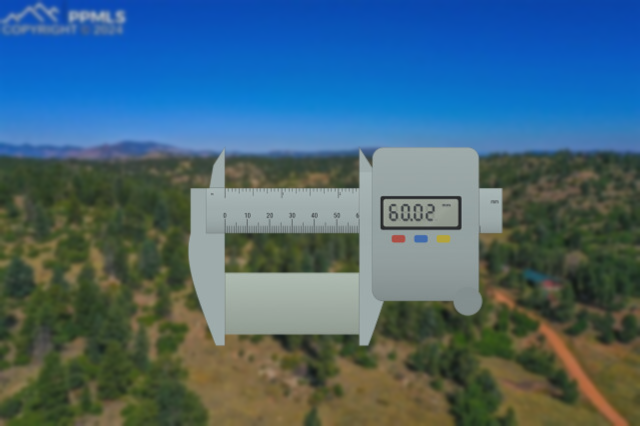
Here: 60.02 (mm)
